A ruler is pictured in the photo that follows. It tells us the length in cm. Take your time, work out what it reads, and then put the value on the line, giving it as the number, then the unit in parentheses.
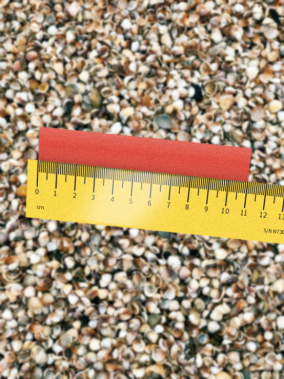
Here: 11 (cm)
